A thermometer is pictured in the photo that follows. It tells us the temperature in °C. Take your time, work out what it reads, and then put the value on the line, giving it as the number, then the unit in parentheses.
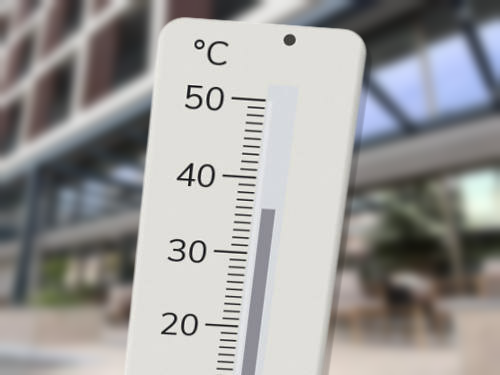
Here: 36 (°C)
